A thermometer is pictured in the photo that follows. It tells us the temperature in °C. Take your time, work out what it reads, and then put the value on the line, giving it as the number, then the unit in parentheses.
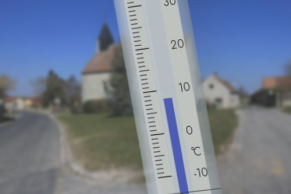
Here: 8 (°C)
